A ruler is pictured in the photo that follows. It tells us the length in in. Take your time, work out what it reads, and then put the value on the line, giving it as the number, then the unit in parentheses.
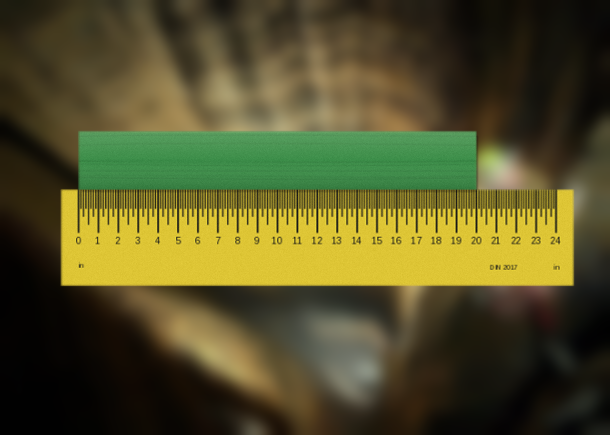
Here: 20 (in)
